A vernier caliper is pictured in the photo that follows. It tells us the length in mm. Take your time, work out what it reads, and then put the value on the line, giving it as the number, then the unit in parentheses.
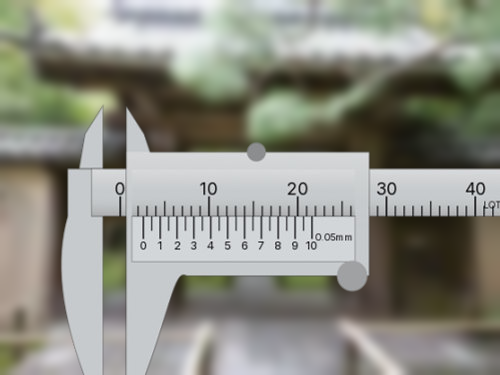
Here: 2.6 (mm)
